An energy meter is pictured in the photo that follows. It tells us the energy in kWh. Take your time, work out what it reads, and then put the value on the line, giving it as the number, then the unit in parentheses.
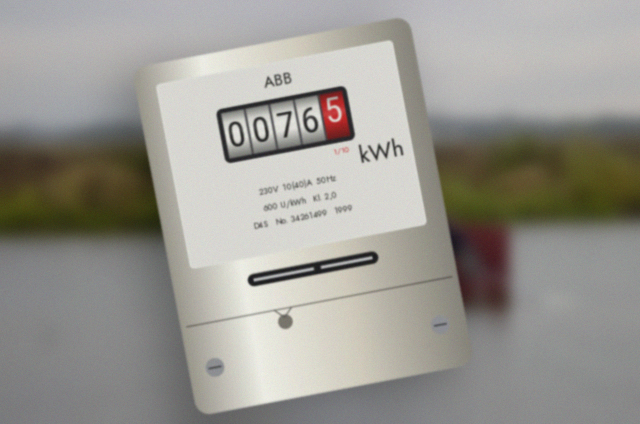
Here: 76.5 (kWh)
